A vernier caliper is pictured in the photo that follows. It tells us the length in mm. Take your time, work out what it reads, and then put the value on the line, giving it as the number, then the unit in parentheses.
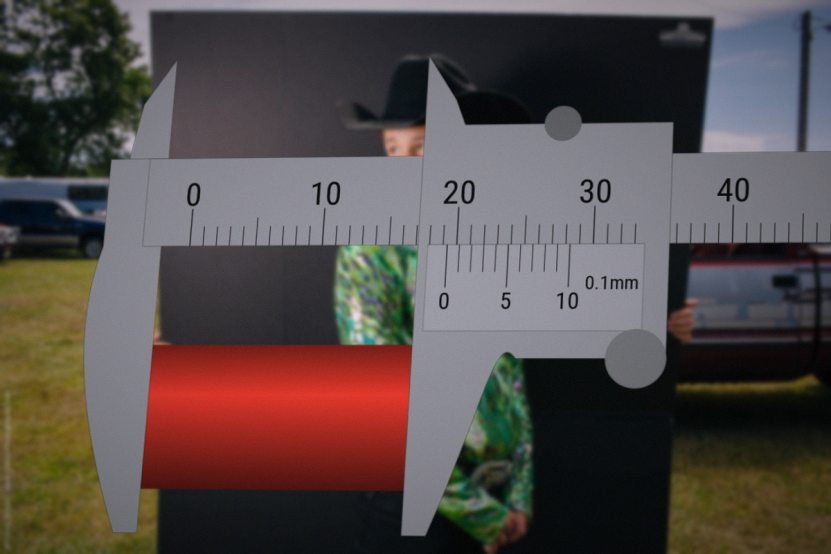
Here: 19.3 (mm)
